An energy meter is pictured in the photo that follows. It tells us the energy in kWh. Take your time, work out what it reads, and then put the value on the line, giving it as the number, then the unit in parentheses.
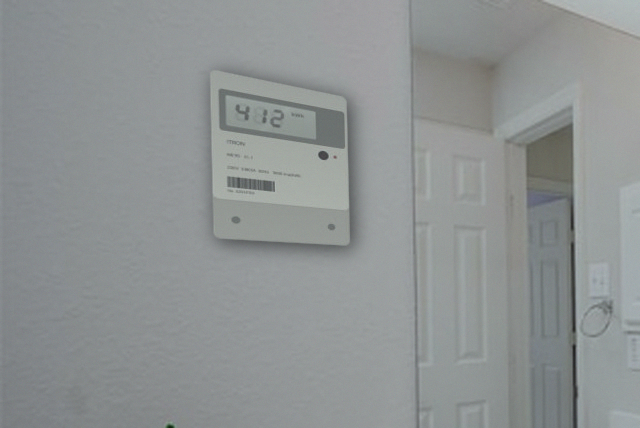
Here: 412 (kWh)
